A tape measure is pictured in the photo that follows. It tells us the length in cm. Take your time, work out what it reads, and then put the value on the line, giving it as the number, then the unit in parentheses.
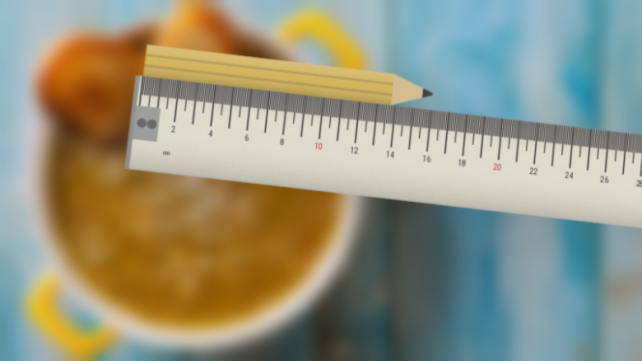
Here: 16 (cm)
